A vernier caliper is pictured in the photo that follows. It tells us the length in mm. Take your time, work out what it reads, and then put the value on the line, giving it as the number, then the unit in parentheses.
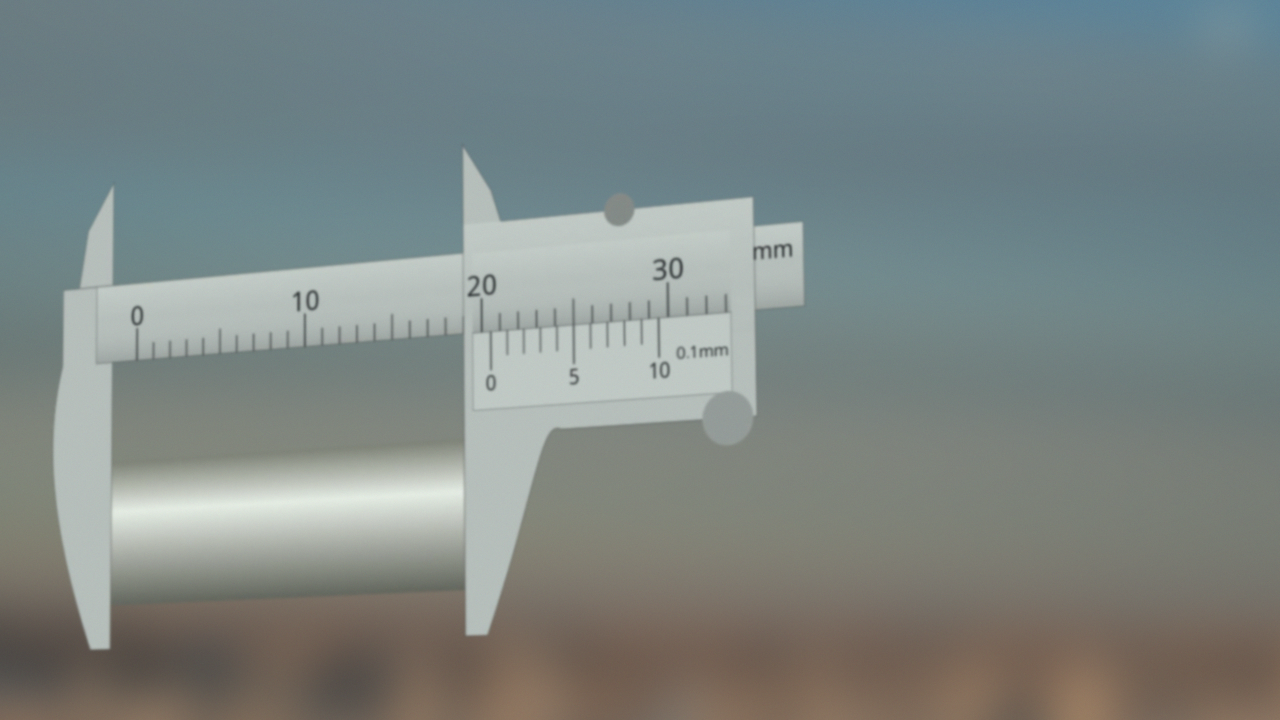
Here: 20.5 (mm)
